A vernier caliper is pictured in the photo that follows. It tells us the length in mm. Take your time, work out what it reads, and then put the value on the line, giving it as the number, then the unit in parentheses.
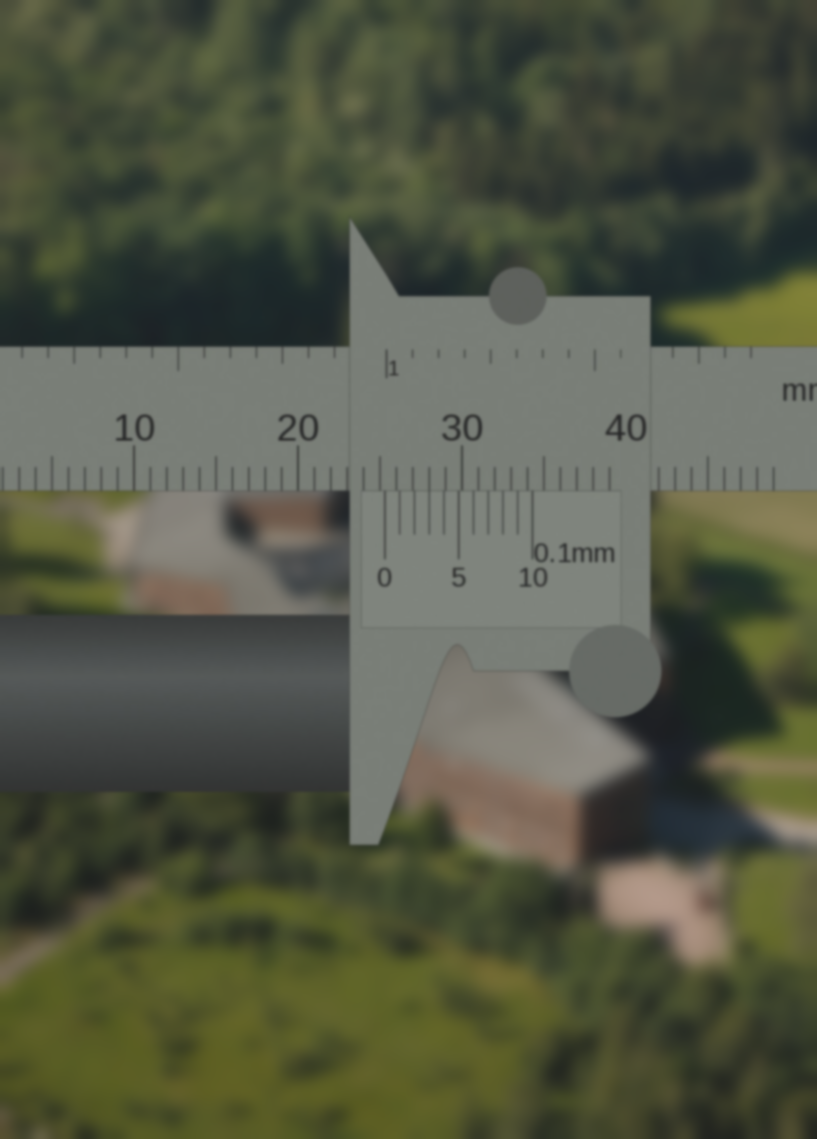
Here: 25.3 (mm)
